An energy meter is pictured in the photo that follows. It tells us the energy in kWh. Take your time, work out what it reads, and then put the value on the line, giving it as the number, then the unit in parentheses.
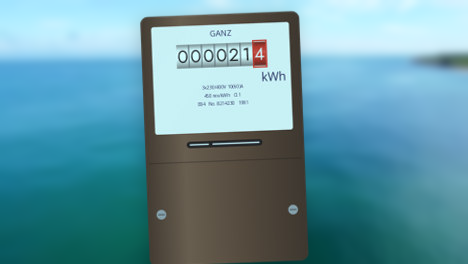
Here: 21.4 (kWh)
